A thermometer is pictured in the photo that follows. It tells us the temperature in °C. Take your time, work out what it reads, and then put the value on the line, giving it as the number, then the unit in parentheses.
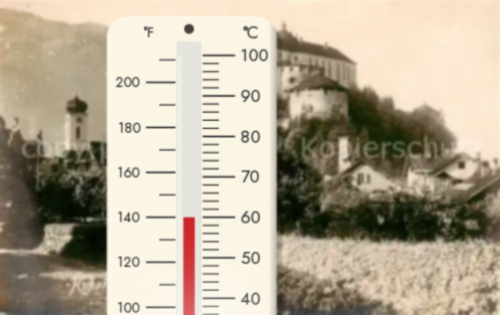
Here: 60 (°C)
